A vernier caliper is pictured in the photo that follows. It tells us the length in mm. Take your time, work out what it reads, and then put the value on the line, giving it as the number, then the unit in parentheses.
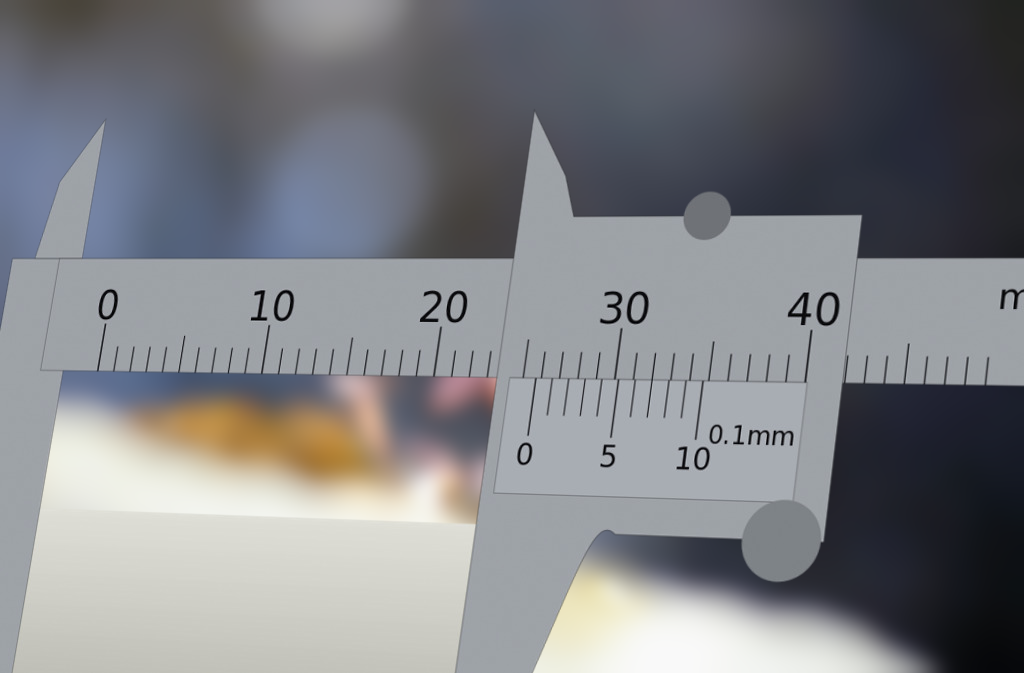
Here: 25.7 (mm)
